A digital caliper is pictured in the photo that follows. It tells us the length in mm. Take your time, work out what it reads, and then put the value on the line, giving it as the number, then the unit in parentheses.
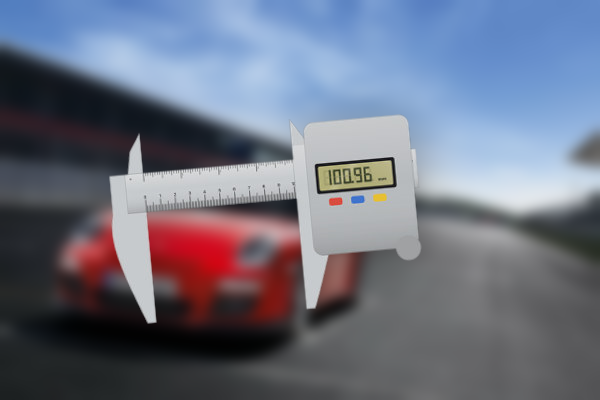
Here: 100.96 (mm)
